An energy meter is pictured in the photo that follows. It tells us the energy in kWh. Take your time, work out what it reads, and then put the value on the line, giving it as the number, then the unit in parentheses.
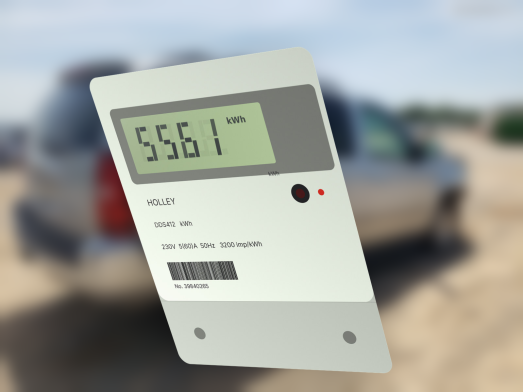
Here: 5561 (kWh)
